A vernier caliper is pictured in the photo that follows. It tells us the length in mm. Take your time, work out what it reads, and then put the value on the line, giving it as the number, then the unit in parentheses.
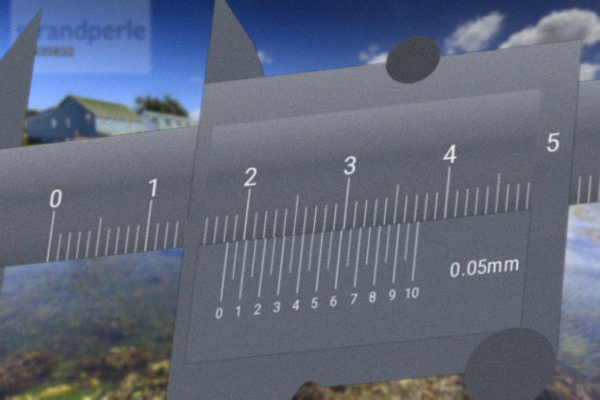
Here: 18.4 (mm)
